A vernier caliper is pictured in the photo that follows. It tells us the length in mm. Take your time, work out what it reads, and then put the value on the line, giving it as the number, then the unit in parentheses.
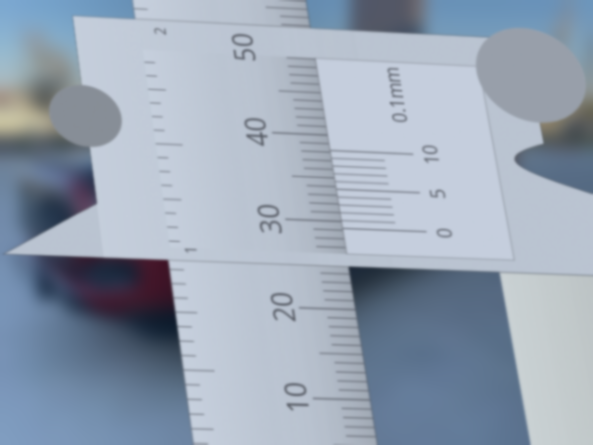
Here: 29.2 (mm)
